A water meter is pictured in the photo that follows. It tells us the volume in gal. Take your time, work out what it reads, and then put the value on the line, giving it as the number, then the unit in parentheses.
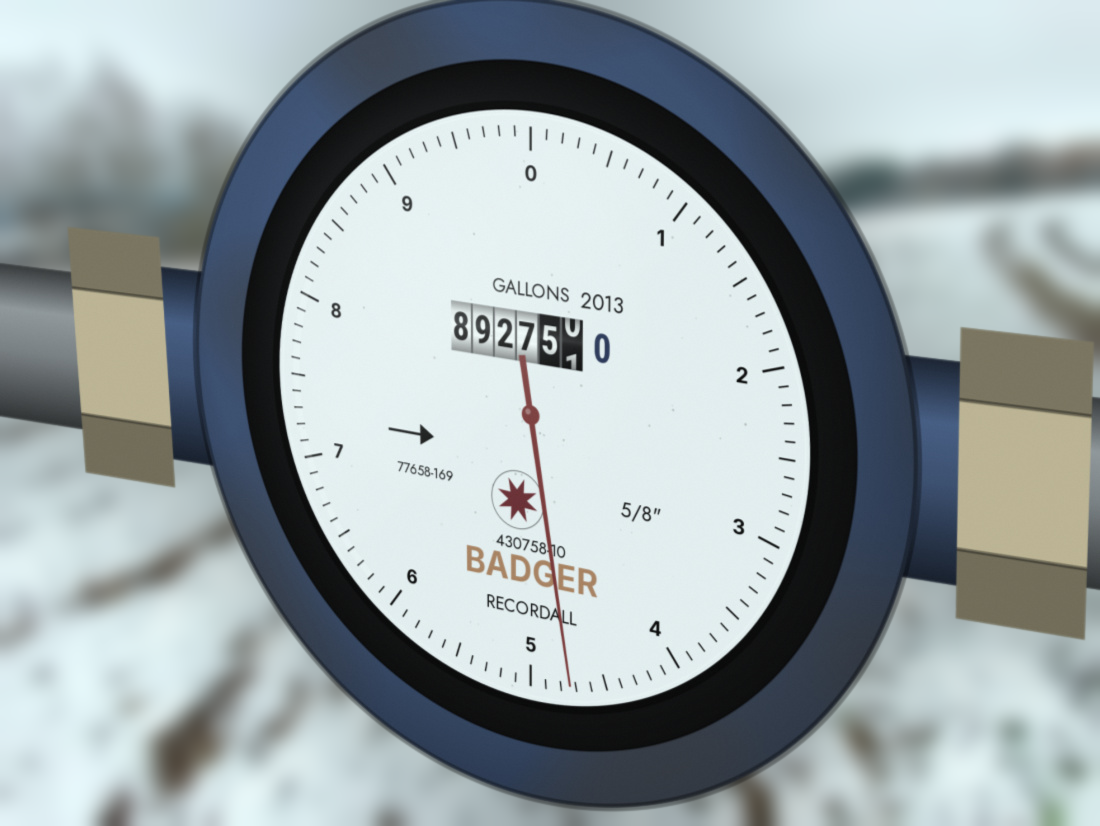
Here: 8927504.7 (gal)
